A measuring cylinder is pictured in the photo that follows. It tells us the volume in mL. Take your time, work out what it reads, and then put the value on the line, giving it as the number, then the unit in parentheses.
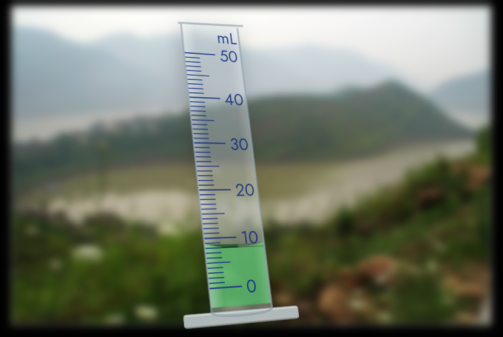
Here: 8 (mL)
